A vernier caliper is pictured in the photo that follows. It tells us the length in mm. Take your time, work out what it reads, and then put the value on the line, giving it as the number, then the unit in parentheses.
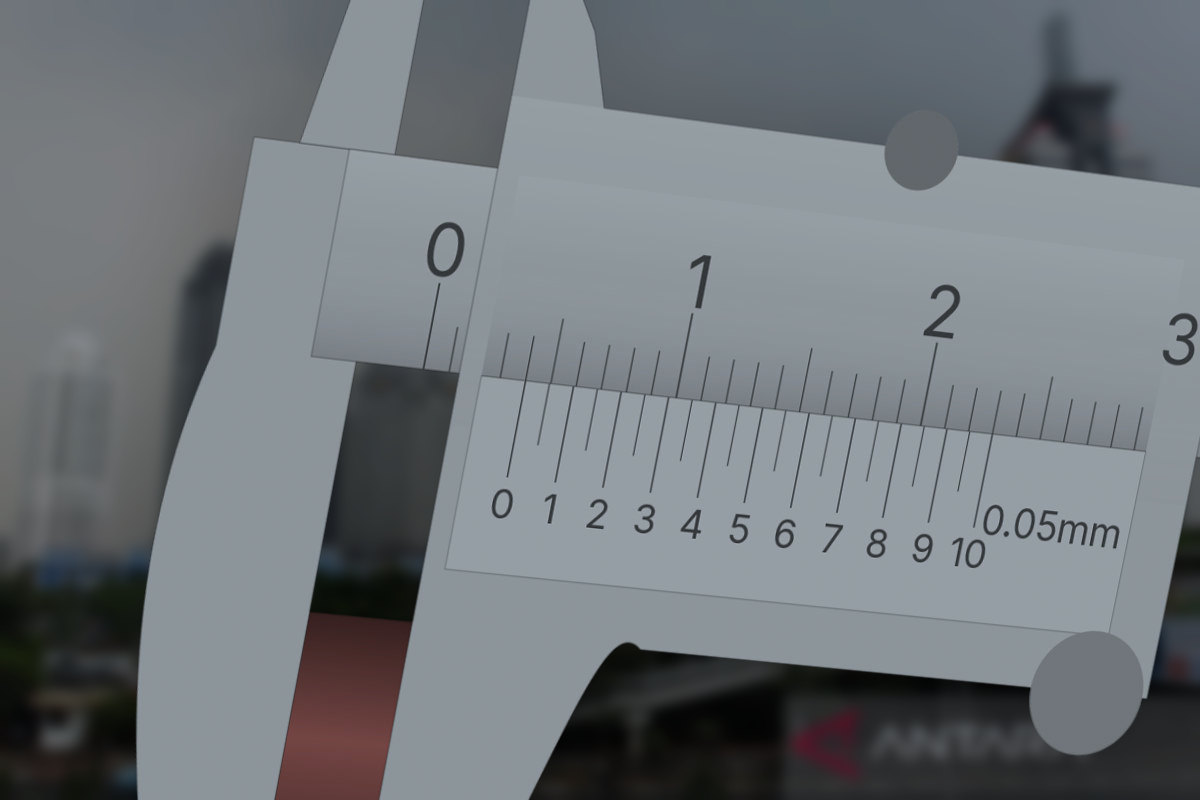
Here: 4.00 (mm)
